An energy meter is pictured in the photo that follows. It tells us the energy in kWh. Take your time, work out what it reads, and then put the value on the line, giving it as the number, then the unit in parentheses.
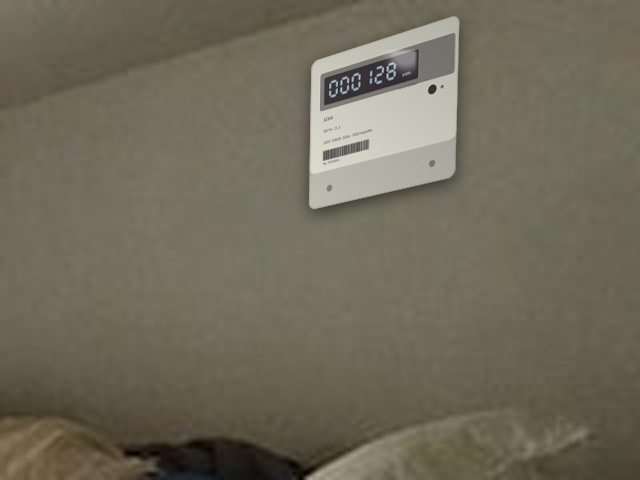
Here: 128 (kWh)
